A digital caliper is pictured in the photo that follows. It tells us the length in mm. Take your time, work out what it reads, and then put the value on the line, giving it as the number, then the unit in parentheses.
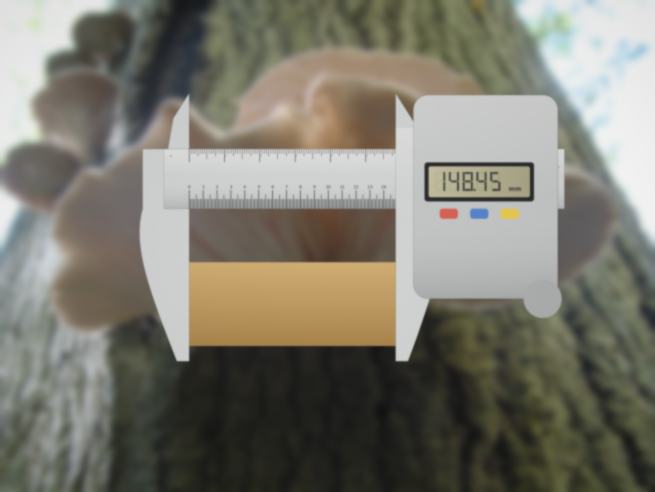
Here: 148.45 (mm)
